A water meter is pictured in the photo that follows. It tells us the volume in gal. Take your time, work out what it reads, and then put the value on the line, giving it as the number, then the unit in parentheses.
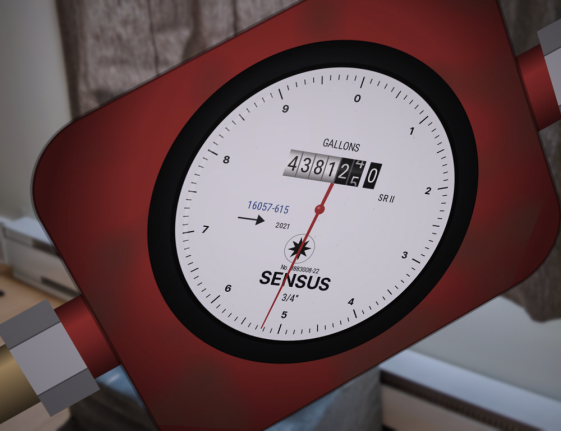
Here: 4381245.2 (gal)
